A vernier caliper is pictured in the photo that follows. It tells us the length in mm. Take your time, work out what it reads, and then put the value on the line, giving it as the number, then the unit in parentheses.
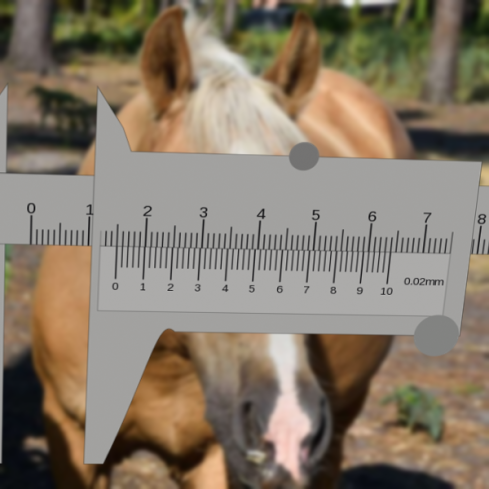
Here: 15.0 (mm)
